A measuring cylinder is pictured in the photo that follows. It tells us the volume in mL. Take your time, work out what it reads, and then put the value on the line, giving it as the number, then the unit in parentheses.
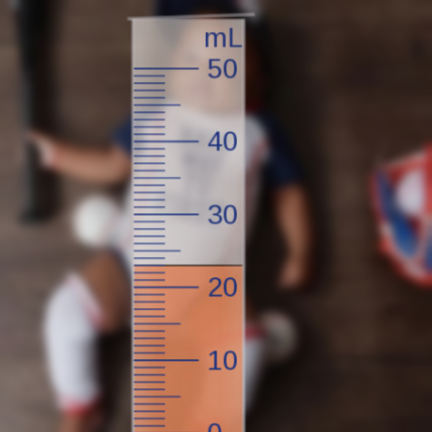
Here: 23 (mL)
